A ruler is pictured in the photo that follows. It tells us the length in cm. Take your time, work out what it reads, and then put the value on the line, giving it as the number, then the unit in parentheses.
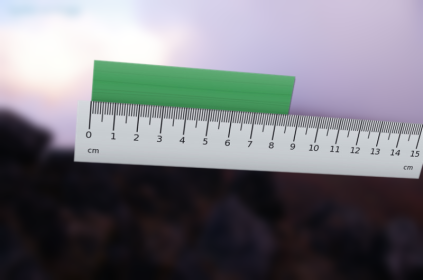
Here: 8.5 (cm)
